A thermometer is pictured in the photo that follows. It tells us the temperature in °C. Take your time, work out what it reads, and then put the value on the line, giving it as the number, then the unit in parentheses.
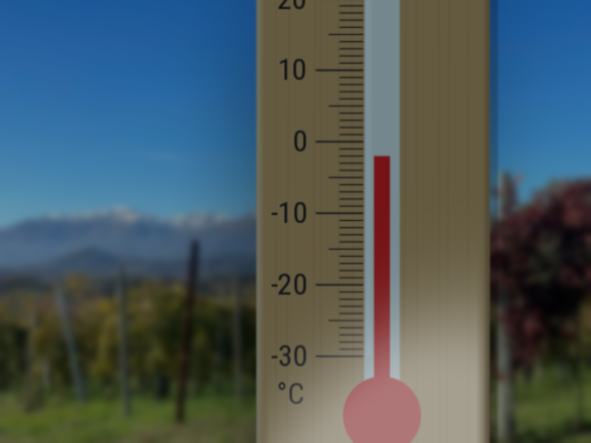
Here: -2 (°C)
